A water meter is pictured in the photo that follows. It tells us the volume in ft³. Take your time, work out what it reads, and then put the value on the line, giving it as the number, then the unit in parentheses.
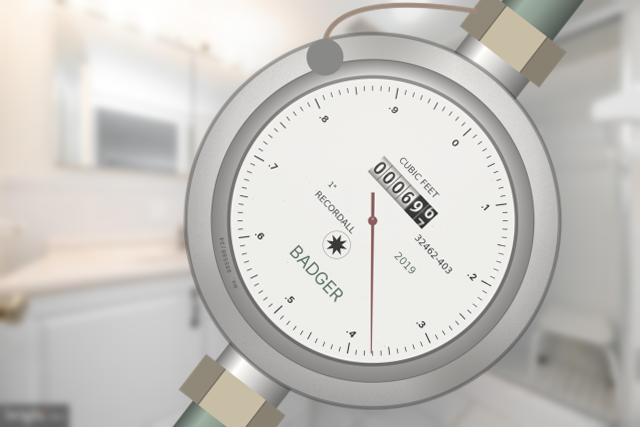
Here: 696.37 (ft³)
